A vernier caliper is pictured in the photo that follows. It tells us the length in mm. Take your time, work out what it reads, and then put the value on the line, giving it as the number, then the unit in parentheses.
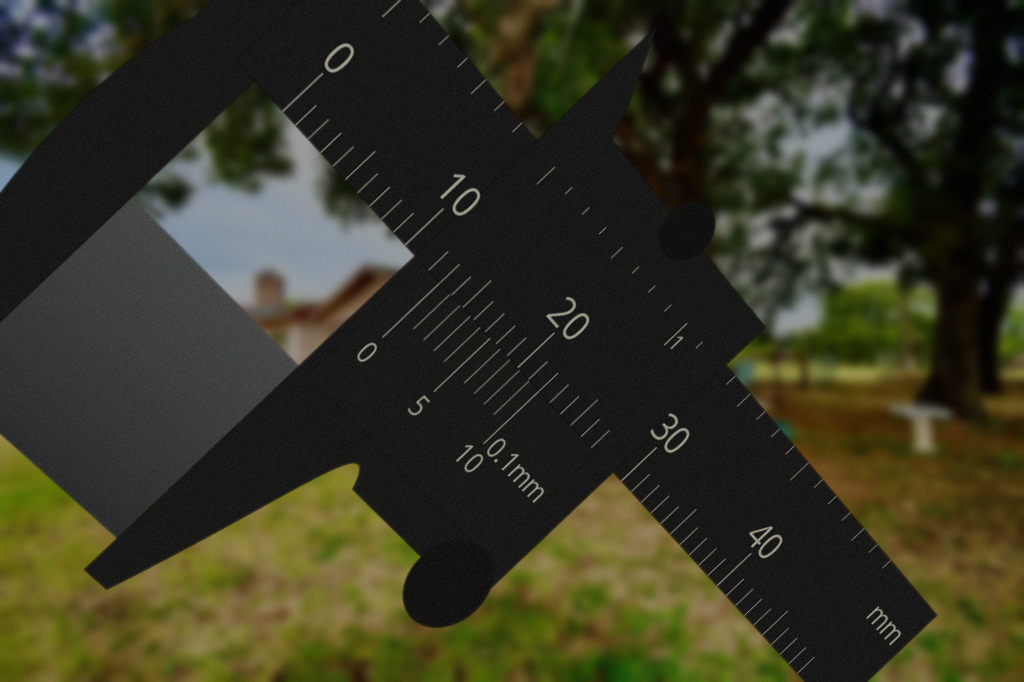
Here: 13.0 (mm)
